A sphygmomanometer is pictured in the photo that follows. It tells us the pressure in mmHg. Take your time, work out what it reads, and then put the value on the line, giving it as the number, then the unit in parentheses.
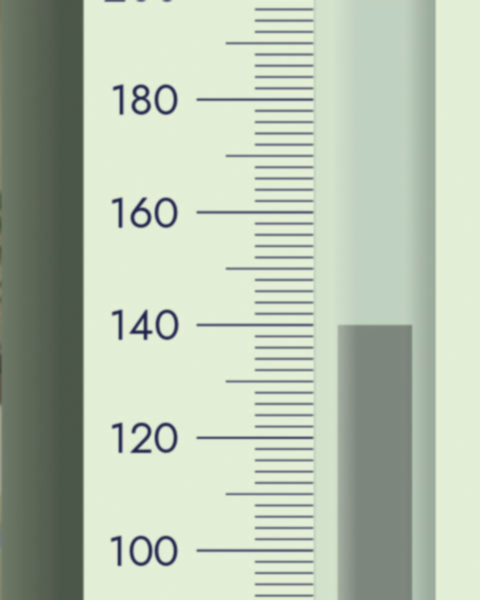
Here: 140 (mmHg)
